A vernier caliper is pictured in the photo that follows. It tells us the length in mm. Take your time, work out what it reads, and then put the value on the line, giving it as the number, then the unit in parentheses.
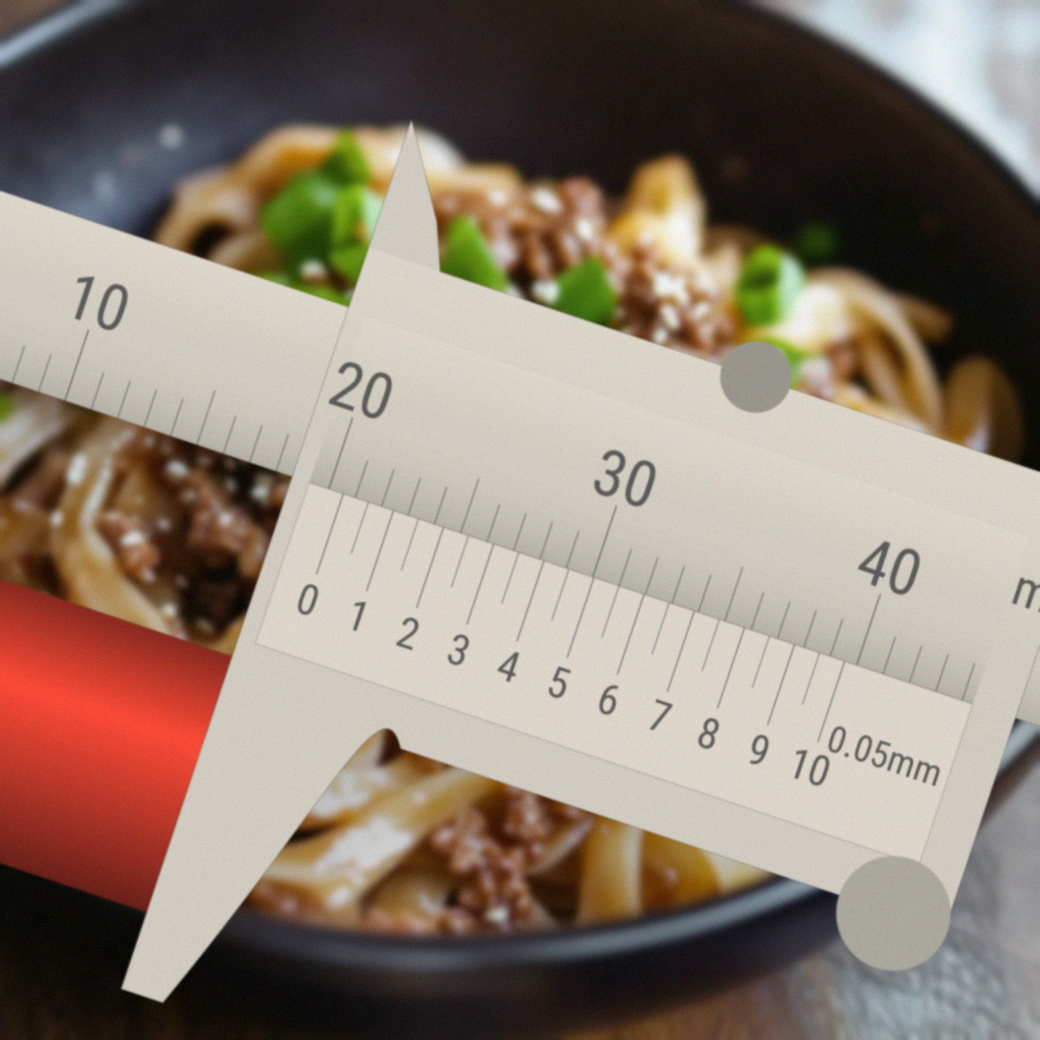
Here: 20.55 (mm)
